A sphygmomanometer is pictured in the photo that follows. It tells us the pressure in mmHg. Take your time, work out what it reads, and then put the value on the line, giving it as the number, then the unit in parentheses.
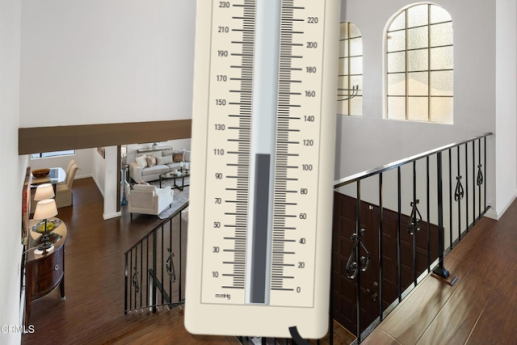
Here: 110 (mmHg)
